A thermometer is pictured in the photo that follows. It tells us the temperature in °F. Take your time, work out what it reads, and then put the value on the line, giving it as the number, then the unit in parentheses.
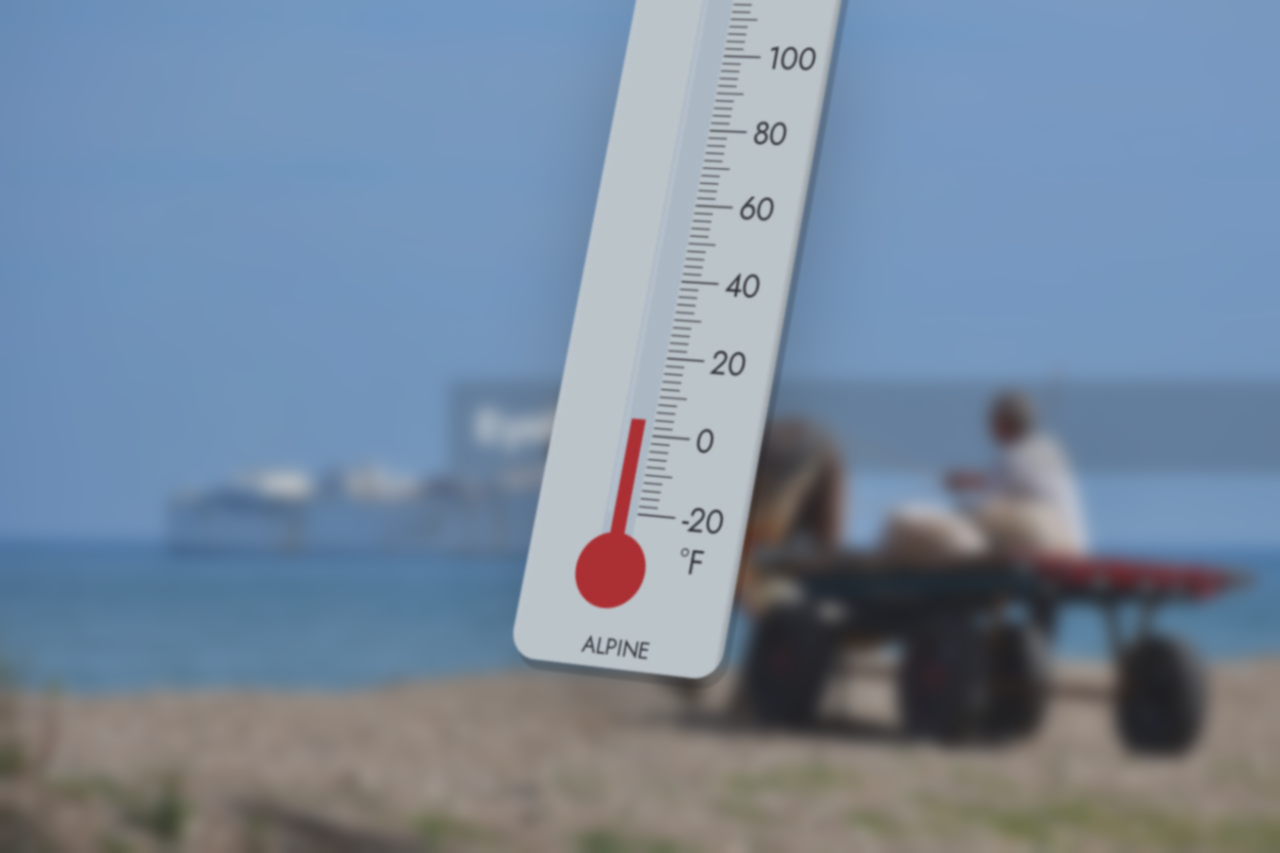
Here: 4 (°F)
